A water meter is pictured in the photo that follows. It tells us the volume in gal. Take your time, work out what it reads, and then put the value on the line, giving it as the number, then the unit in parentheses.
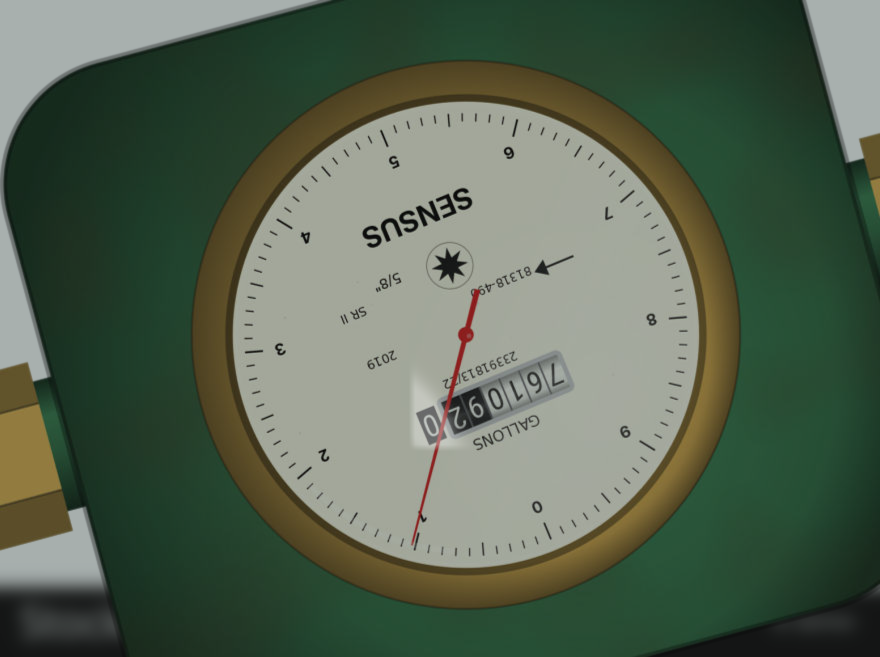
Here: 7610921.0 (gal)
